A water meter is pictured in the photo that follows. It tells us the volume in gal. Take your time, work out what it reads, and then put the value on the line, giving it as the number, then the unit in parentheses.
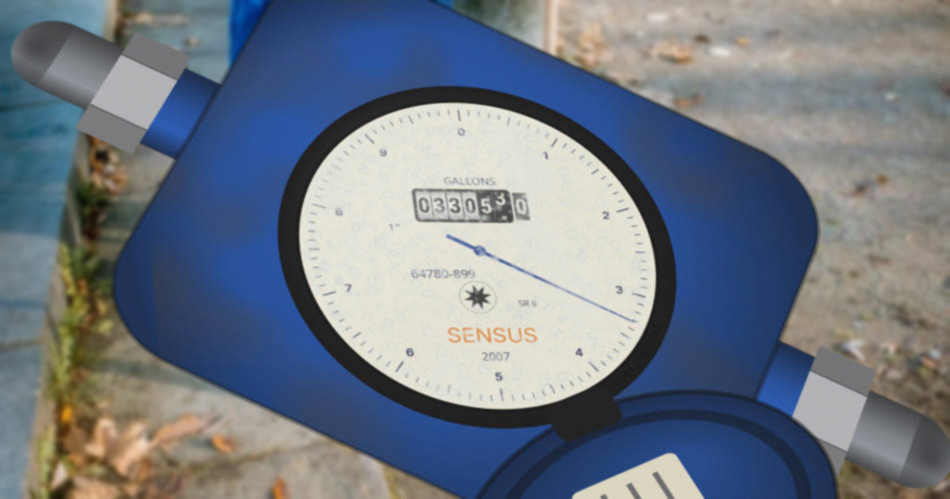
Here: 330533.3 (gal)
